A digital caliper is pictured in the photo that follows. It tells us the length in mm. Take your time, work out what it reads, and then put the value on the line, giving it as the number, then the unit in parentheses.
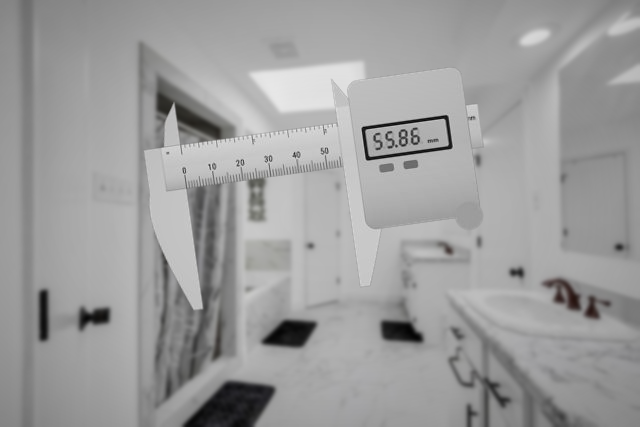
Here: 55.86 (mm)
